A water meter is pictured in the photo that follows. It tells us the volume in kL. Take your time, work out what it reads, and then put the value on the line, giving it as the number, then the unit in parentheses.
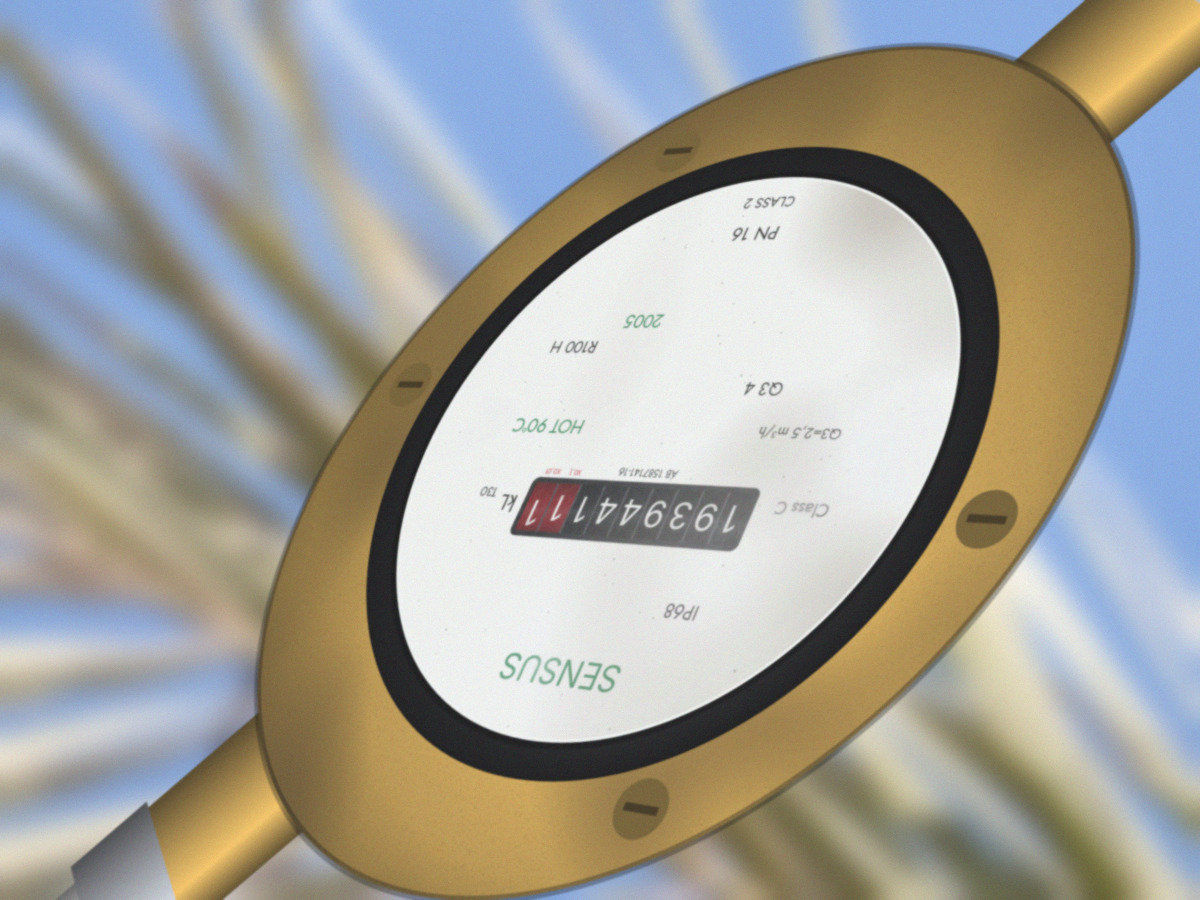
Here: 1939441.11 (kL)
